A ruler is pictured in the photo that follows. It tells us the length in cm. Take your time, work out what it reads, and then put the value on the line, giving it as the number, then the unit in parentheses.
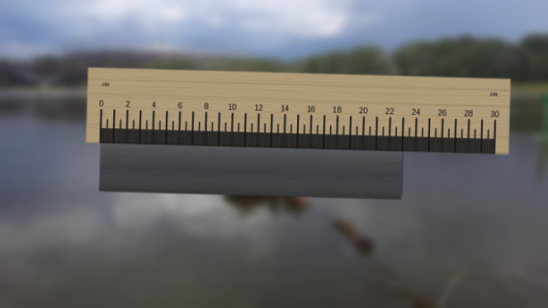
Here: 23 (cm)
